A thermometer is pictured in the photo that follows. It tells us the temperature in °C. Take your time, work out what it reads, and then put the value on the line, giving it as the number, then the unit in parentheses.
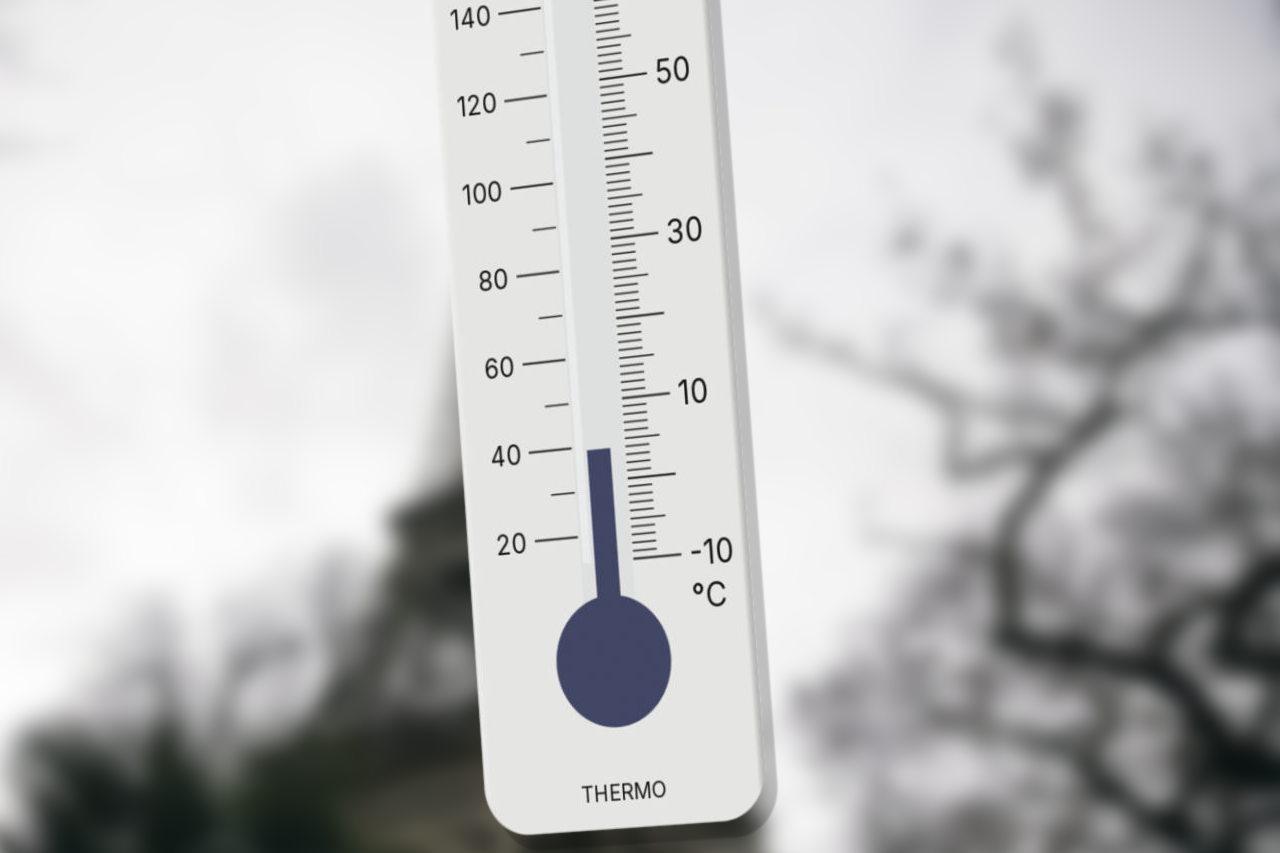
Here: 4 (°C)
